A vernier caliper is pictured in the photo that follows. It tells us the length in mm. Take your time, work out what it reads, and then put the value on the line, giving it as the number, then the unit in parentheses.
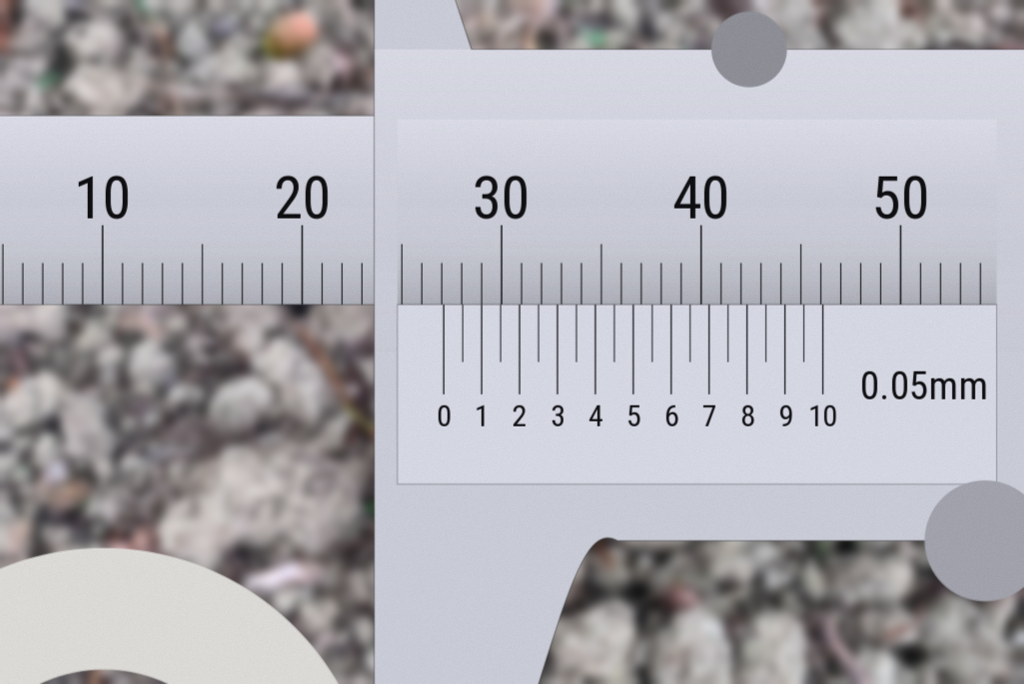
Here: 27.1 (mm)
